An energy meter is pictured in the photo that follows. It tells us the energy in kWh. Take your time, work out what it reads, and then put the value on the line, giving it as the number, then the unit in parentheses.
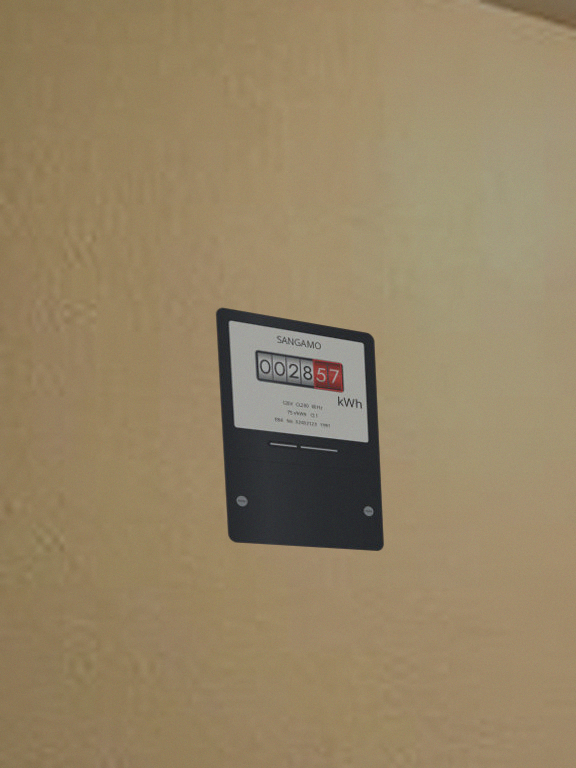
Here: 28.57 (kWh)
